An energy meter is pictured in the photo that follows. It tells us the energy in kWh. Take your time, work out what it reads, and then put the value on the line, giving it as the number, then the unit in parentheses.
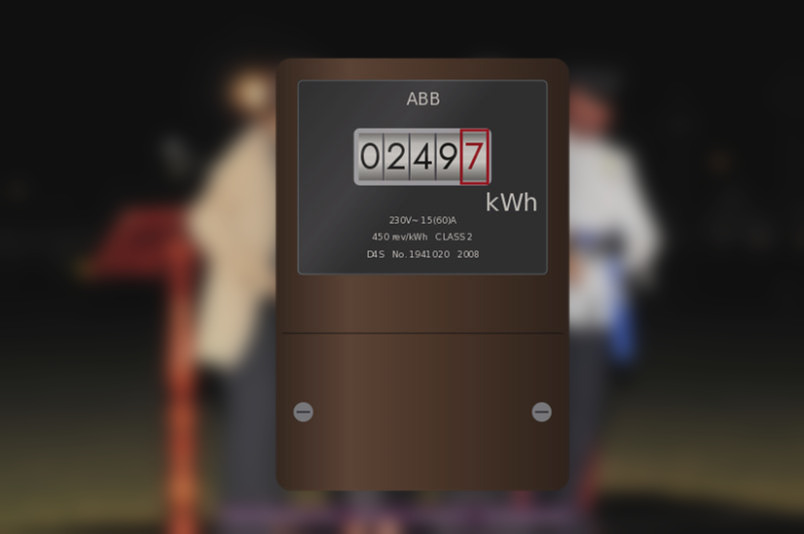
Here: 249.7 (kWh)
